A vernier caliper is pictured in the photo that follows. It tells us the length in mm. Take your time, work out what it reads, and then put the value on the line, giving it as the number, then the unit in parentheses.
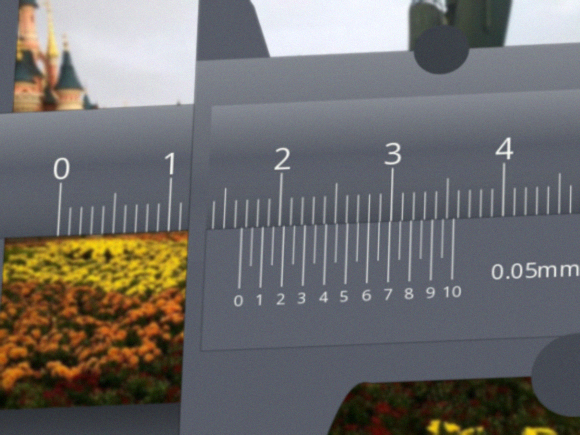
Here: 16.6 (mm)
